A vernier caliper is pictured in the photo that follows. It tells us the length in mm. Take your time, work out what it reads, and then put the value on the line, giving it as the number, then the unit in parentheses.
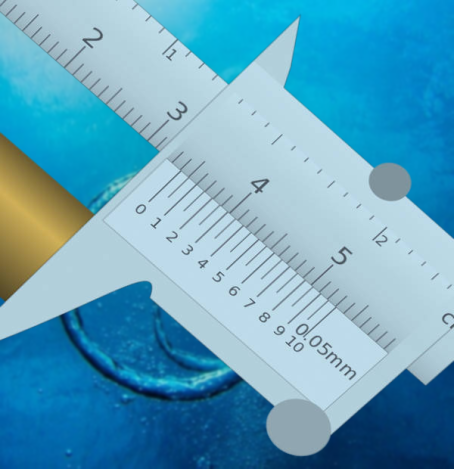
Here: 34.1 (mm)
